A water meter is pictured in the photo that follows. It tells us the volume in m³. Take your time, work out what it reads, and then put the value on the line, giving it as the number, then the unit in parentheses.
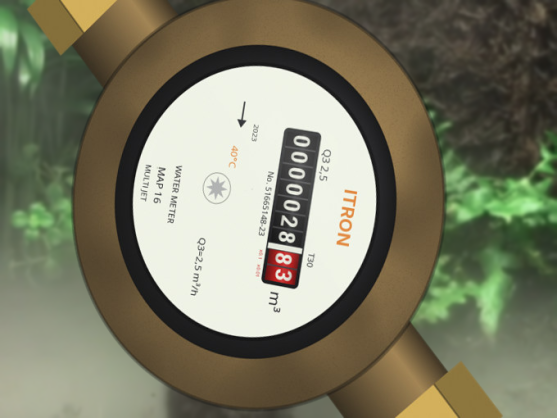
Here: 28.83 (m³)
